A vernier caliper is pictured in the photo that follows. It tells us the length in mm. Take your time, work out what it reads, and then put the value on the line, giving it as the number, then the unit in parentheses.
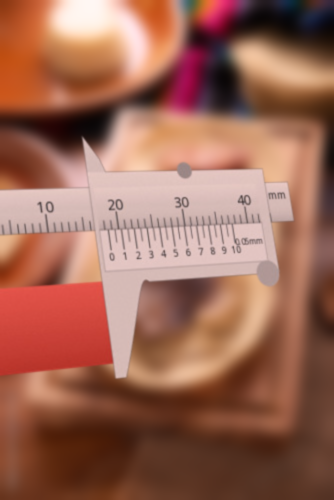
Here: 18.5 (mm)
